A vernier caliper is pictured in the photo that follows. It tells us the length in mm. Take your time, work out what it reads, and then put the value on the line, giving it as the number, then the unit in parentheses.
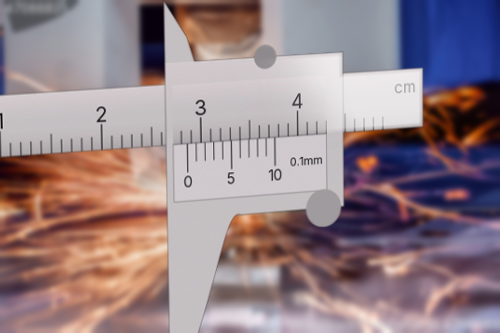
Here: 28.6 (mm)
